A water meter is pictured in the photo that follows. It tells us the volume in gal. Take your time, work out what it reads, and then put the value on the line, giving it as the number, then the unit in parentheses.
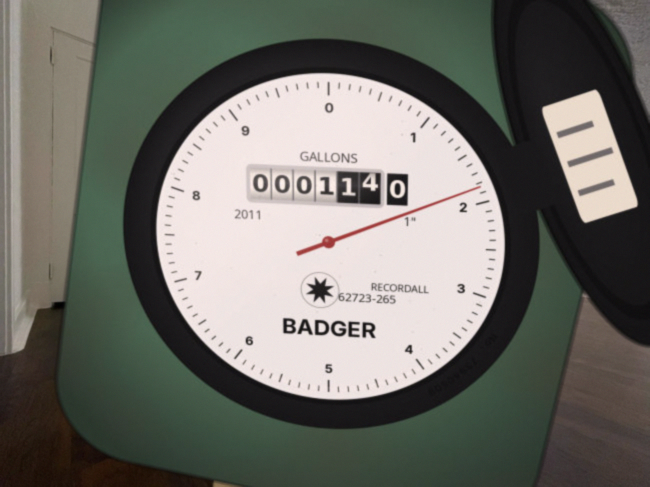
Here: 1141.8 (gal)
